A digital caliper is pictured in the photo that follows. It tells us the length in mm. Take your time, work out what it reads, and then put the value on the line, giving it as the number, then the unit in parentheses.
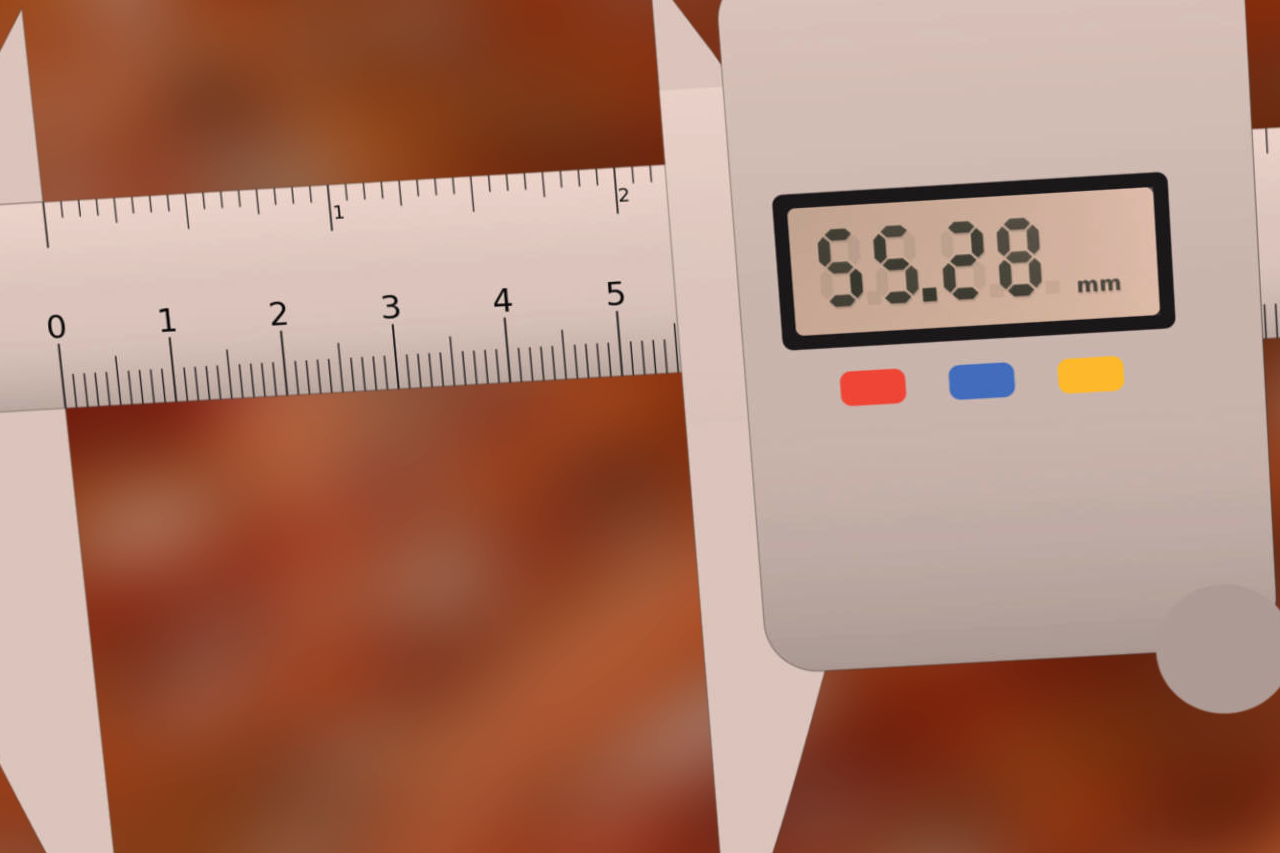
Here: 55.28 (mm)
